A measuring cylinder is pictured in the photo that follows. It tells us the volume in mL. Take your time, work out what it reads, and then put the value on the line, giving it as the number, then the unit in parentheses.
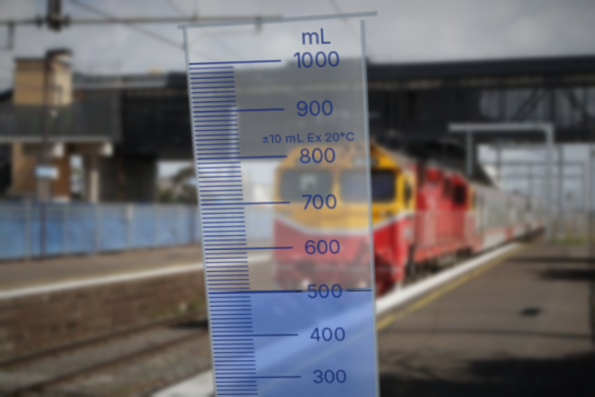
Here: 500 (mL)
